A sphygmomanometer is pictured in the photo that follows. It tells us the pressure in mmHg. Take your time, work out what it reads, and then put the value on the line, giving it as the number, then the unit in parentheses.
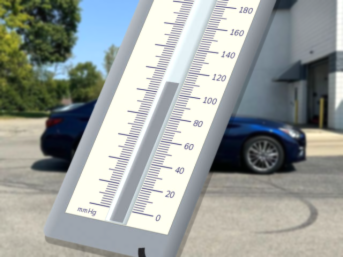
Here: 110 (mmHg)
